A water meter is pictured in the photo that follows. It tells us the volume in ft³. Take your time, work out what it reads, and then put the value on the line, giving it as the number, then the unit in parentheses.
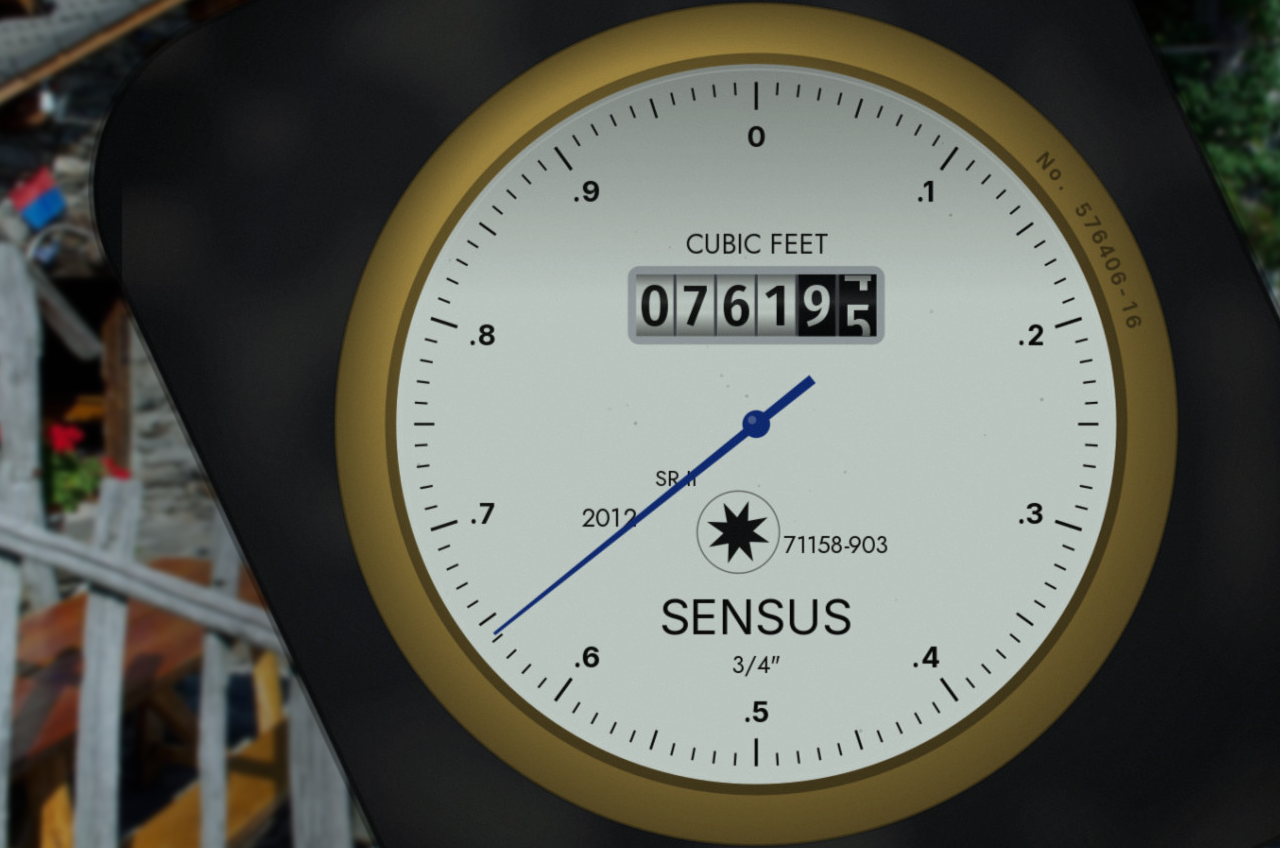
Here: 76194.64 (ft³)
